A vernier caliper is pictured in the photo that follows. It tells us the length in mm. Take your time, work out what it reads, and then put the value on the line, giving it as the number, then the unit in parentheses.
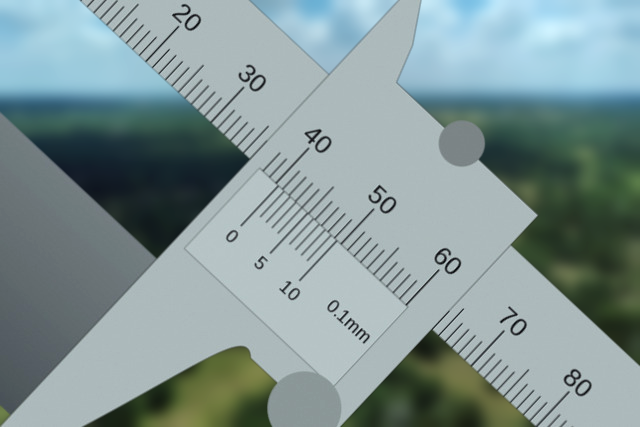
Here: 40.4 (mm)
